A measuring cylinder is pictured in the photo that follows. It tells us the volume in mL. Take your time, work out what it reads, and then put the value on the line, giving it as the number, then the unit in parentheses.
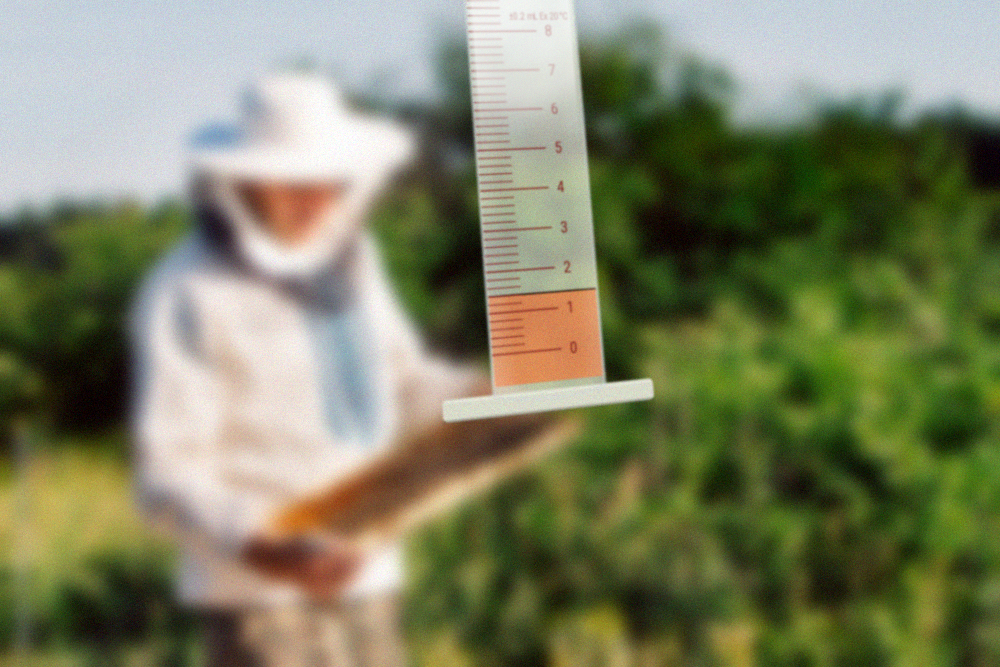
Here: 1.4 (mL)
